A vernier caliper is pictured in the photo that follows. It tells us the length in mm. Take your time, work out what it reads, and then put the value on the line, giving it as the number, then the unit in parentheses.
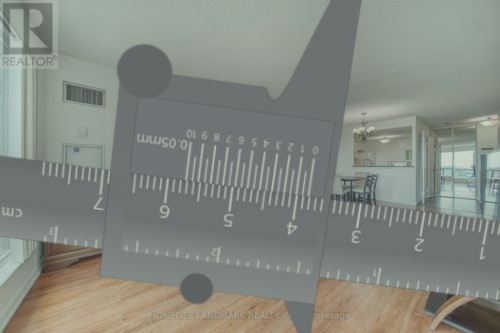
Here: 38.2 (mm)
